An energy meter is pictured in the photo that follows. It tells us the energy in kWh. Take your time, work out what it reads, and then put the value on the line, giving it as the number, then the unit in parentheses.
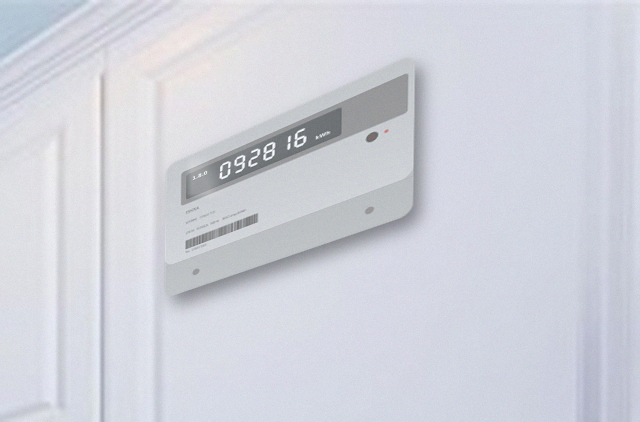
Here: 92816 (kWh)
